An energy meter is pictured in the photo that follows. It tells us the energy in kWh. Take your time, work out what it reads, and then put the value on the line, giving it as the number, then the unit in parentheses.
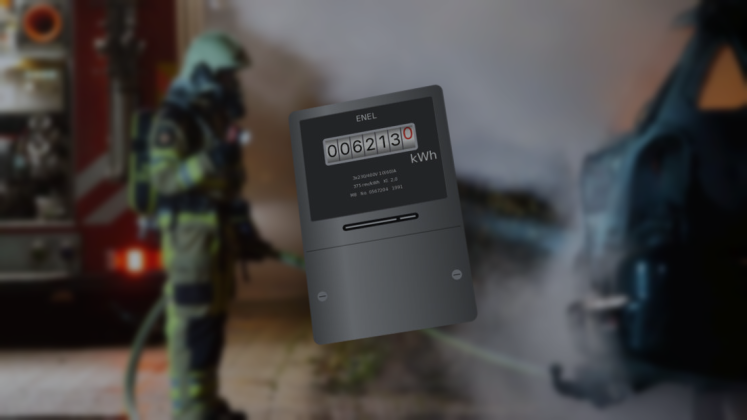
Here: 6213.0 (kWh)
